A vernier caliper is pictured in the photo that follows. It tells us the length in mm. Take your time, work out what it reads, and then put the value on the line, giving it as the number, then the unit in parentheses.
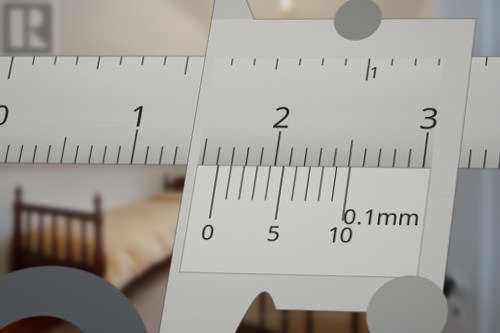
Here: 16.1 (mm)
